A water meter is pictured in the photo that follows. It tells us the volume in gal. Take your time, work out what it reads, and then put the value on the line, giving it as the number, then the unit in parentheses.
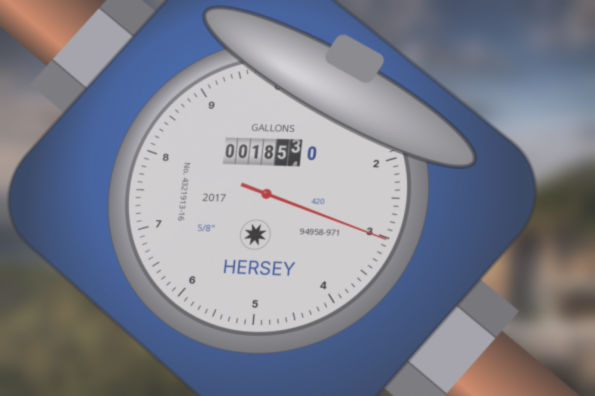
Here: 18533.0 (gal)
